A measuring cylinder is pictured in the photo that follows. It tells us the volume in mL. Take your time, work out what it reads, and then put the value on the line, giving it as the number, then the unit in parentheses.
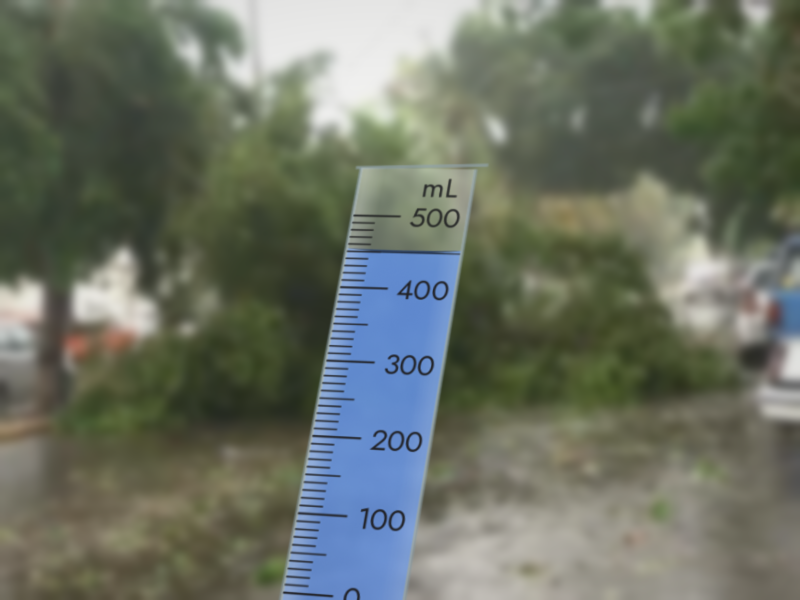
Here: 450 (mL)
